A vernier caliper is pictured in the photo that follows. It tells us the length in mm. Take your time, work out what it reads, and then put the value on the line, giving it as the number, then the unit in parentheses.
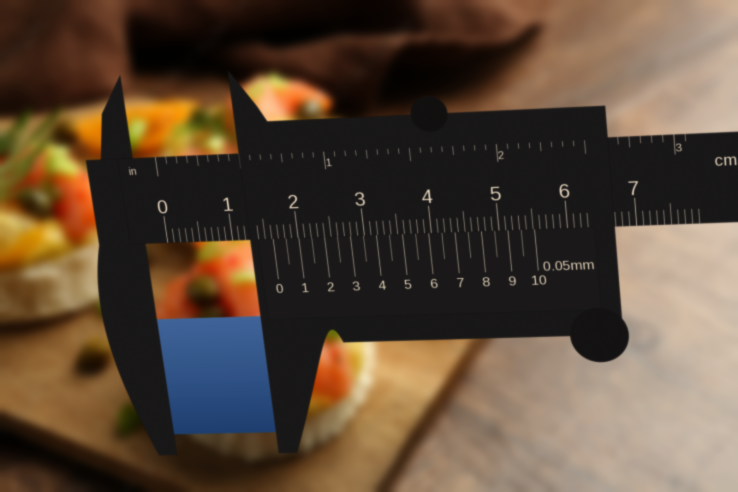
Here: 16.2 (mm)
